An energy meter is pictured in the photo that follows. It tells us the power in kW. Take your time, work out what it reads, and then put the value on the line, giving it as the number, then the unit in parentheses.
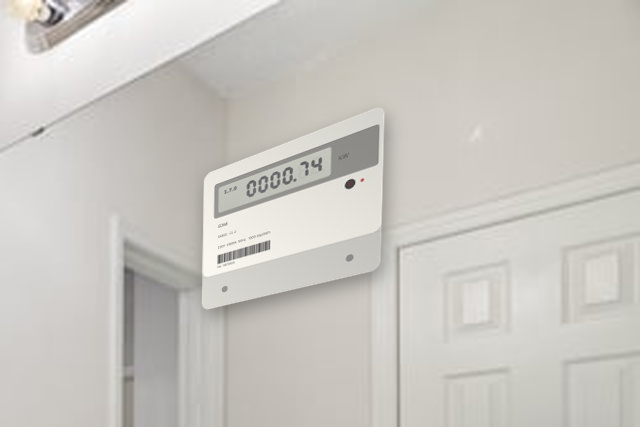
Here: 0.74 (kW)
